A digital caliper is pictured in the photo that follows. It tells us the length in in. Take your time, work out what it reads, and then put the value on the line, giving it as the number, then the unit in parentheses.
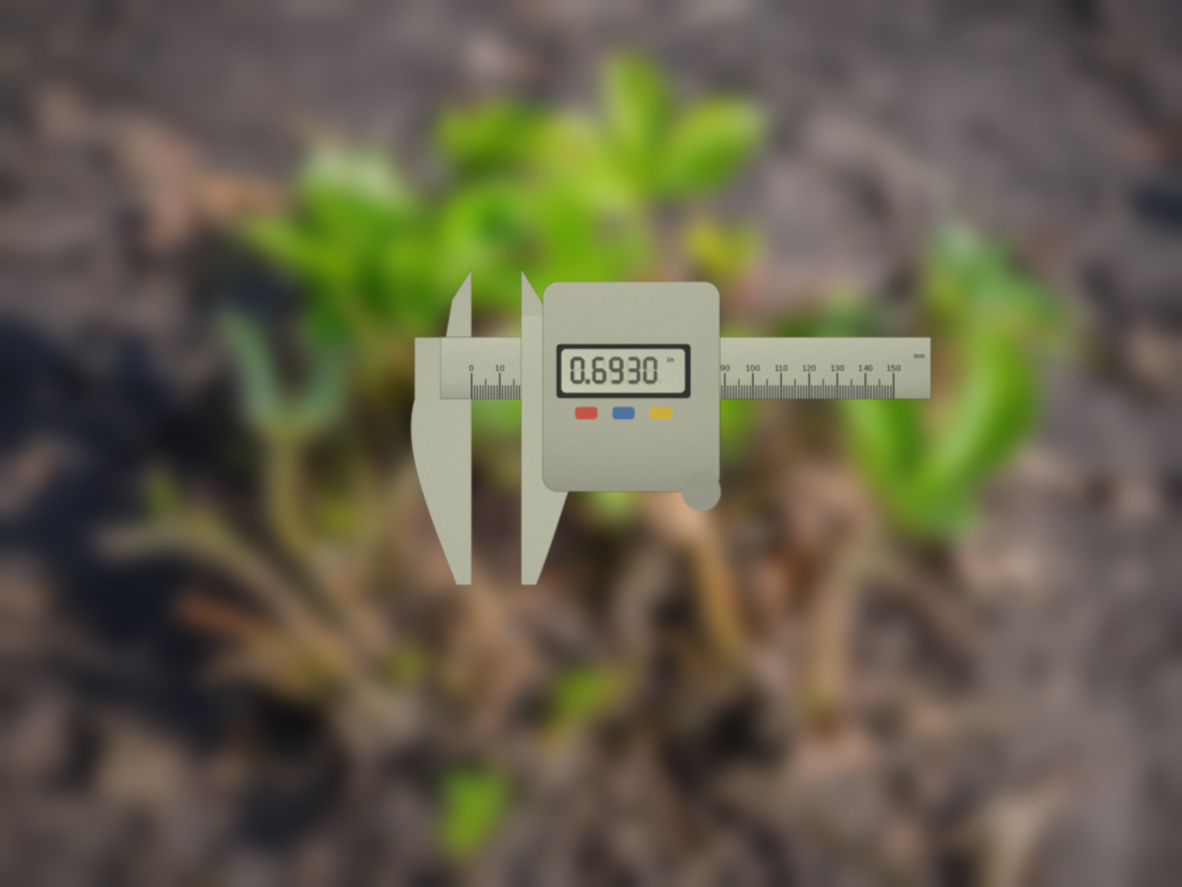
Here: 0.6930 (in)
